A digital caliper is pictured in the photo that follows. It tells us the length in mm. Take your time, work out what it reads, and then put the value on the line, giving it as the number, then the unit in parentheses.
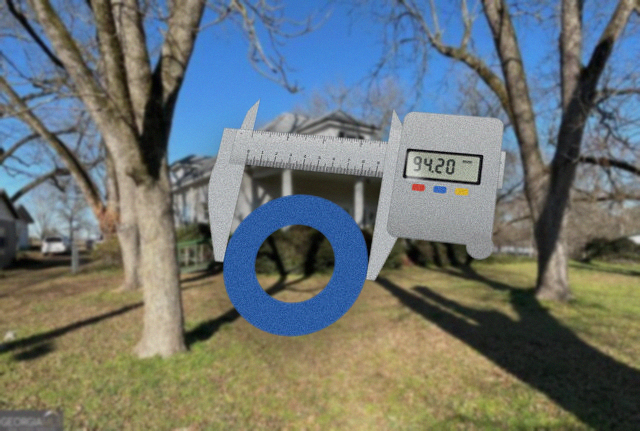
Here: 94.20 (mm)
